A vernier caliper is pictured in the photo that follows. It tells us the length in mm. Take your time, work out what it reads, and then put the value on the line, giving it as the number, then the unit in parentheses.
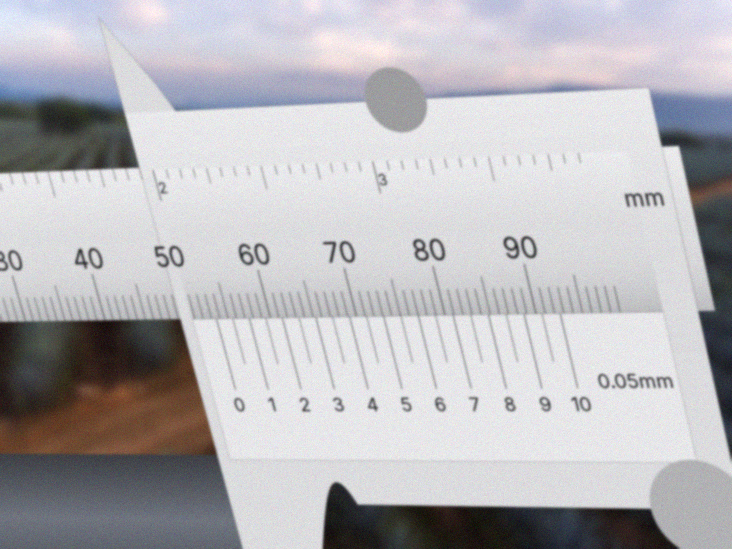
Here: 53.6 (mm)
